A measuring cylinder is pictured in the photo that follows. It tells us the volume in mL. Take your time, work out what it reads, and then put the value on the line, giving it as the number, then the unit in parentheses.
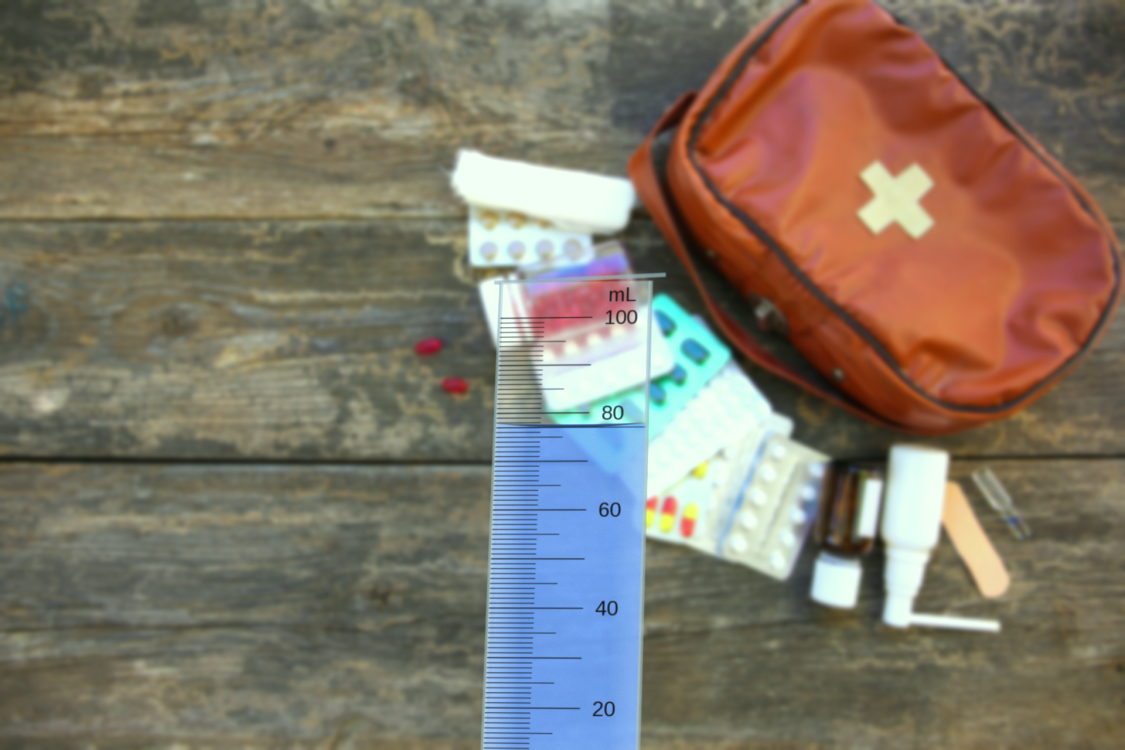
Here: 77 (mL)
